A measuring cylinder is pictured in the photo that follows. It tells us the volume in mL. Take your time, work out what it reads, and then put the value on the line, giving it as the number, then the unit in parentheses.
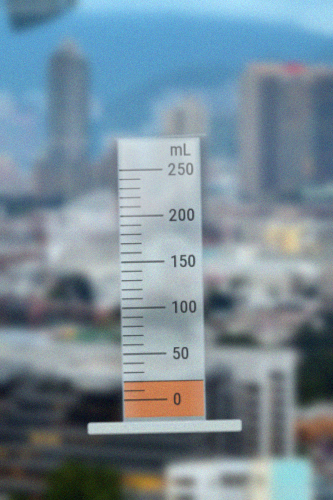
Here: 20 (mL)
